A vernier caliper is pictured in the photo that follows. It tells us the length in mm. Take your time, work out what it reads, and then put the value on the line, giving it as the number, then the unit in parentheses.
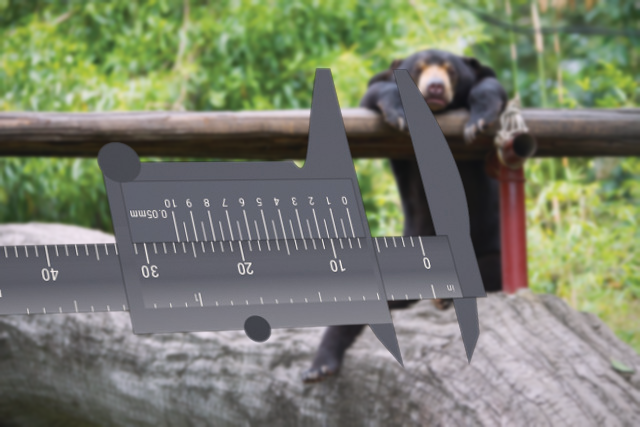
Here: 7.4 (mm)
